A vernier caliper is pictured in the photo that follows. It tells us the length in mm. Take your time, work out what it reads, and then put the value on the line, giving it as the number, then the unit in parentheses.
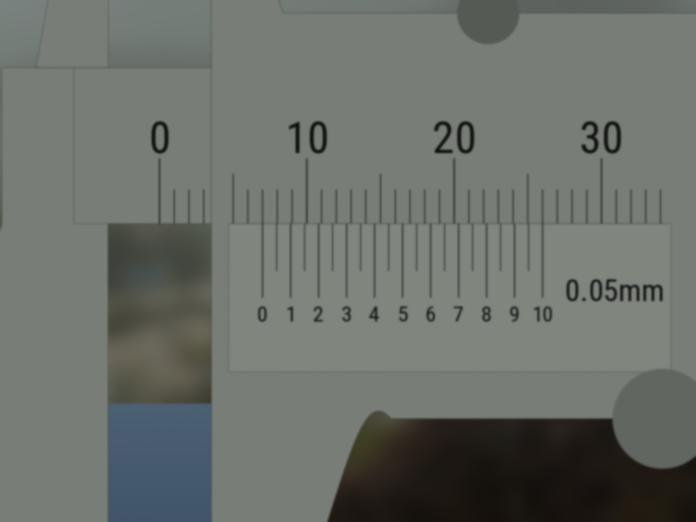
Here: 7.0 (mm)
